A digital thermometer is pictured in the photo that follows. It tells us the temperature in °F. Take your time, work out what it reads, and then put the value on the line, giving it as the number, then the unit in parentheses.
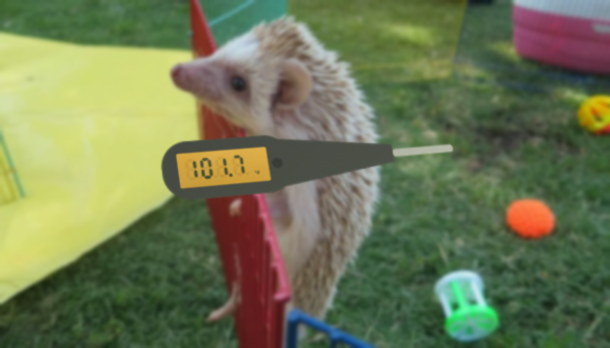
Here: 101.7 (°F)
